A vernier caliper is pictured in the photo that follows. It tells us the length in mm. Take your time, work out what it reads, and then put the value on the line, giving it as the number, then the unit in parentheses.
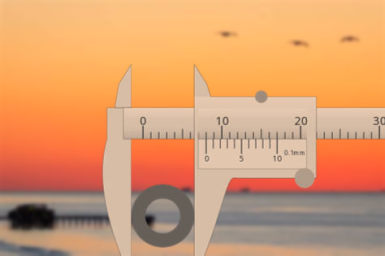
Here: 8.0 (mm)
